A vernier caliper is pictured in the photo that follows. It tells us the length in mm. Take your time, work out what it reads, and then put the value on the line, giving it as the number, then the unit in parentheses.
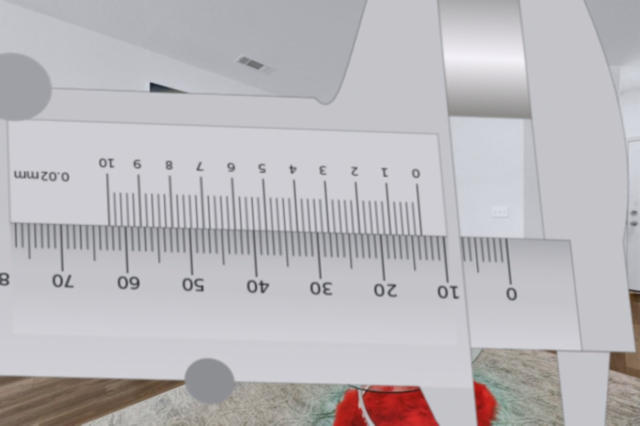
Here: 13.5 (mm)
